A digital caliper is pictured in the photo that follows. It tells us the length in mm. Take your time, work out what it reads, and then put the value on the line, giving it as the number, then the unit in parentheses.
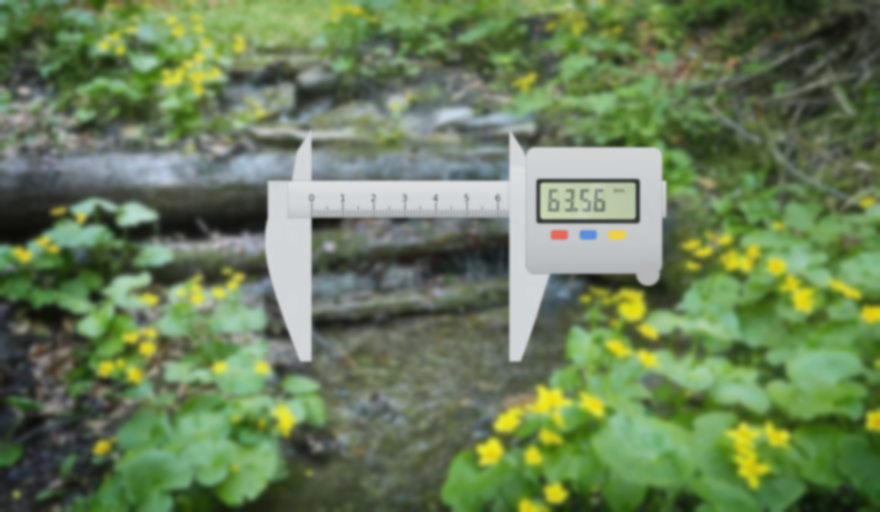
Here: 63.56 (mm)
